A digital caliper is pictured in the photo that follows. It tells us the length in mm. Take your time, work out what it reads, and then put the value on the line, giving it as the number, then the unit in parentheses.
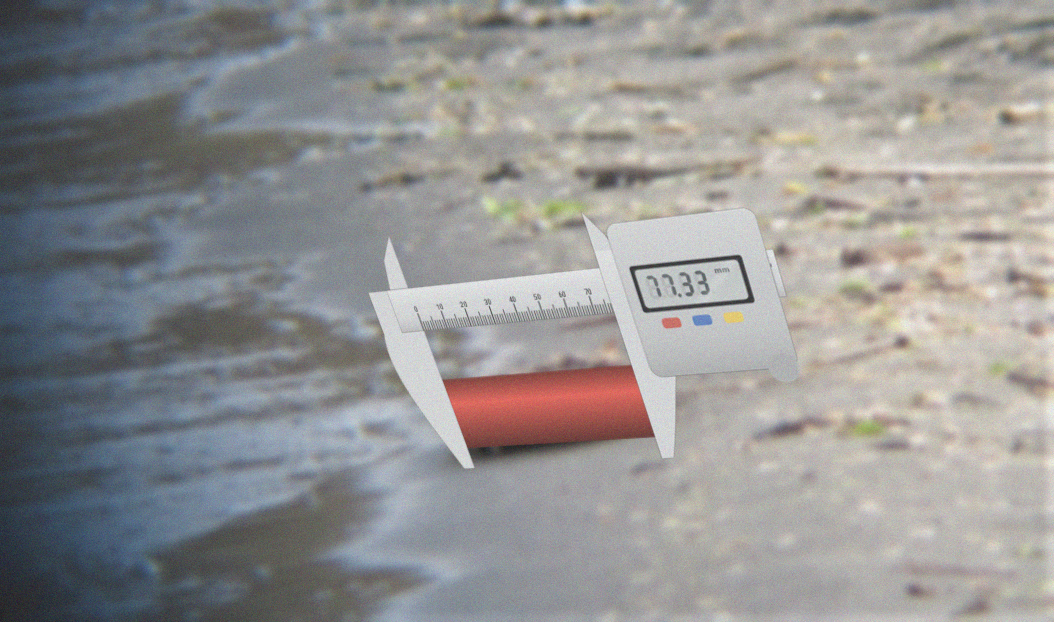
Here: 77.33 (mm)
